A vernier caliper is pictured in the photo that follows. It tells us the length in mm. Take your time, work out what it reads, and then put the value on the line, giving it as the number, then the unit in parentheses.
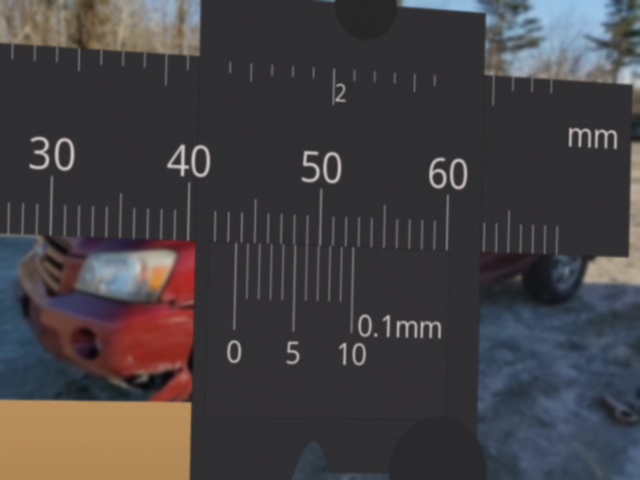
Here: 43.6 (mm)
